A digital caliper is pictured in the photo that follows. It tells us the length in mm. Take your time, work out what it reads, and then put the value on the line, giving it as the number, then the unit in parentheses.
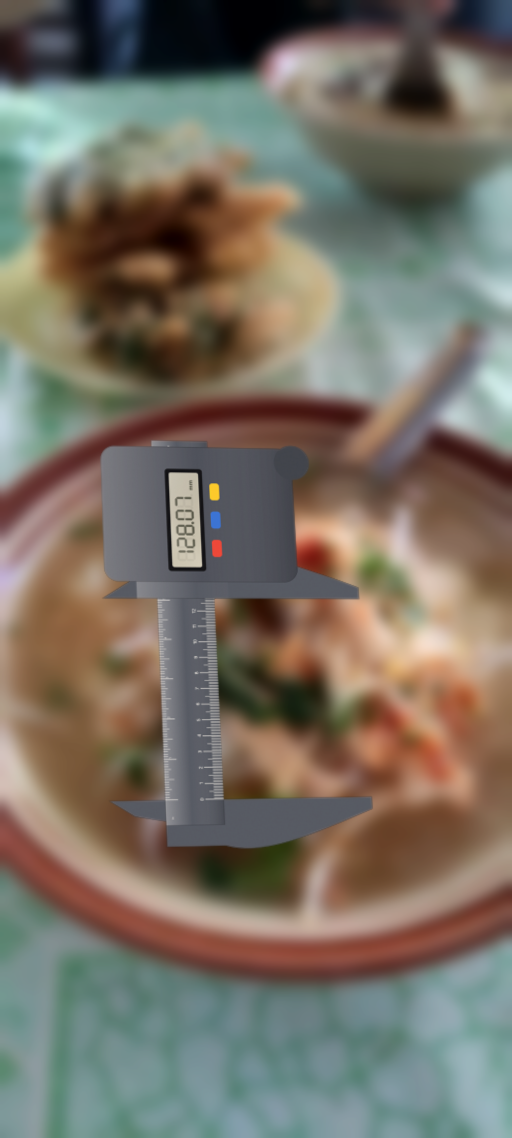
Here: 128.07 (mm)
